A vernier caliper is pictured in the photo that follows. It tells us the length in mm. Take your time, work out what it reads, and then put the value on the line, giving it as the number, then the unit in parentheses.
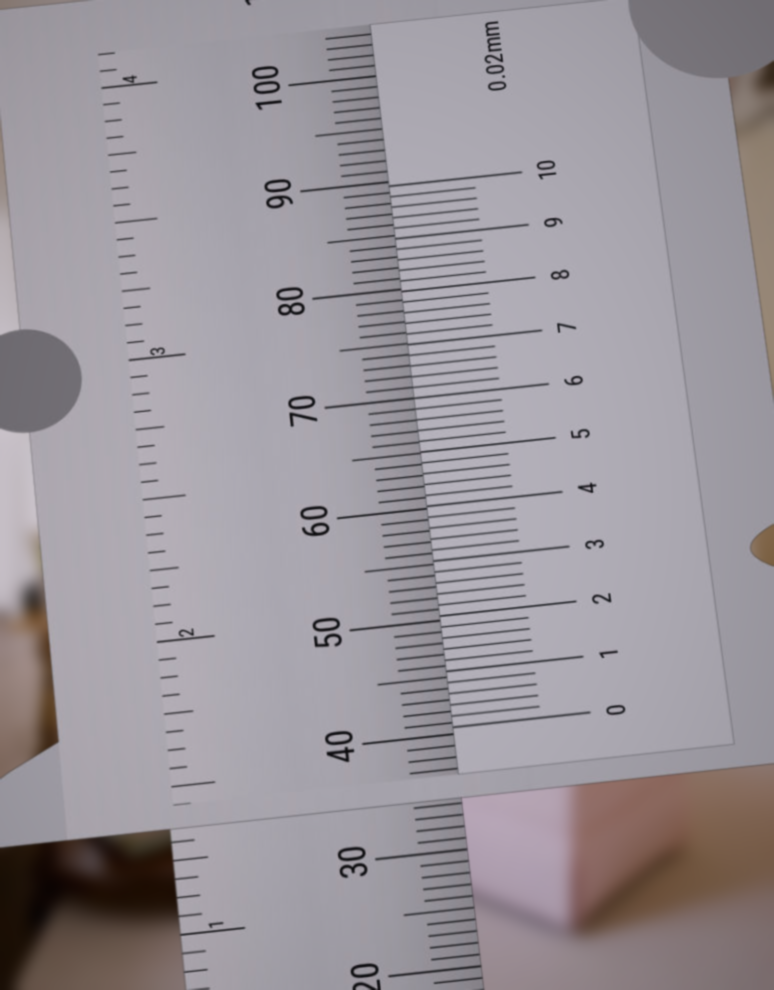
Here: 40.6 (mm)
